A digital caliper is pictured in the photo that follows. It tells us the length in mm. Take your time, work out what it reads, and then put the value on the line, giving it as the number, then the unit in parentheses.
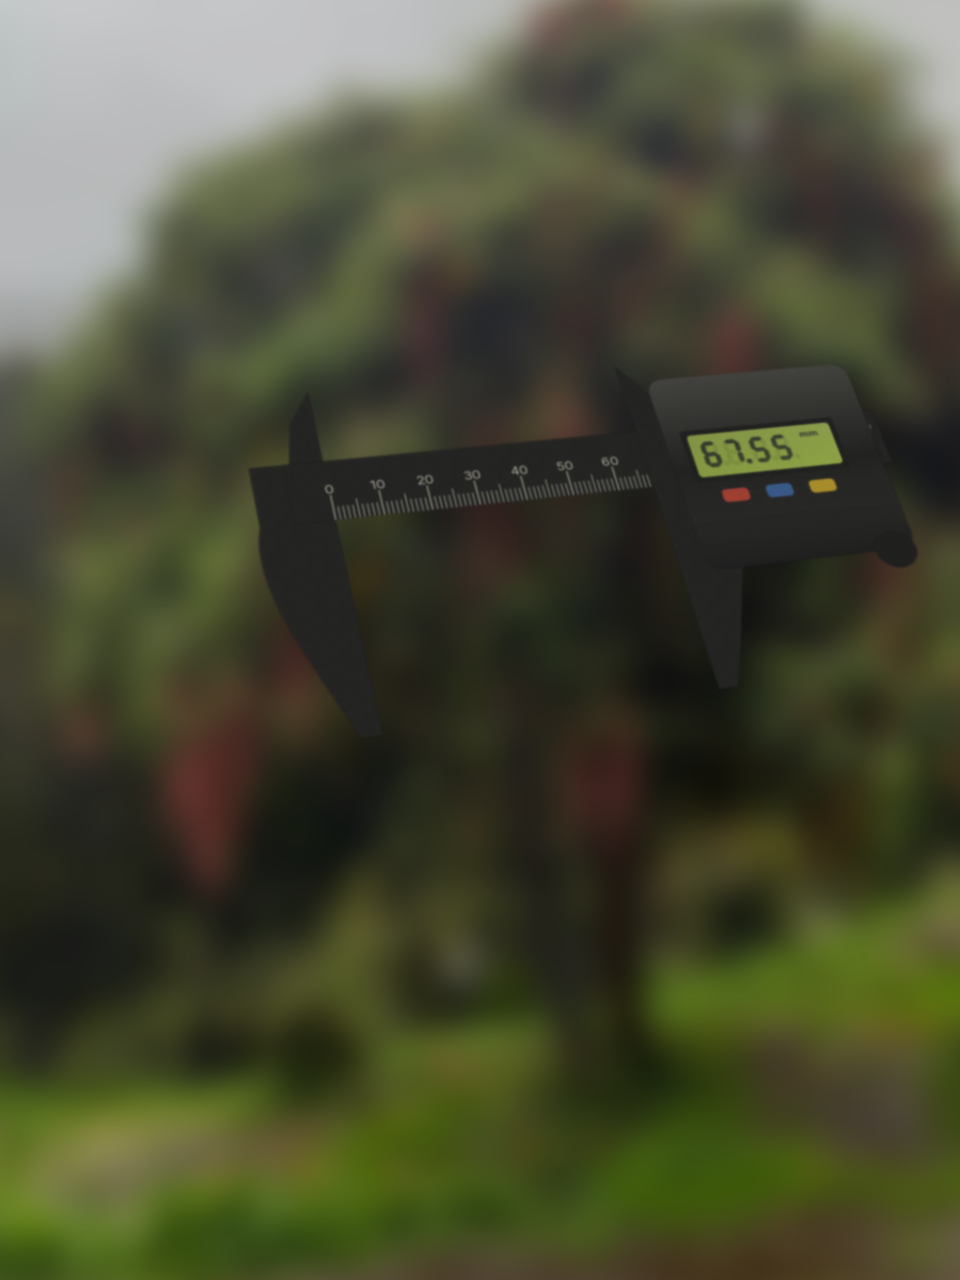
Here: 67.55 (mm)
